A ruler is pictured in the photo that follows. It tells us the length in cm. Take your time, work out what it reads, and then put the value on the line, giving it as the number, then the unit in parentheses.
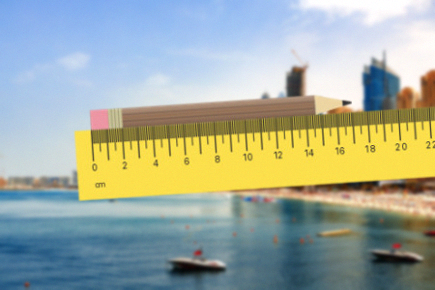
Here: 17 (cm)
